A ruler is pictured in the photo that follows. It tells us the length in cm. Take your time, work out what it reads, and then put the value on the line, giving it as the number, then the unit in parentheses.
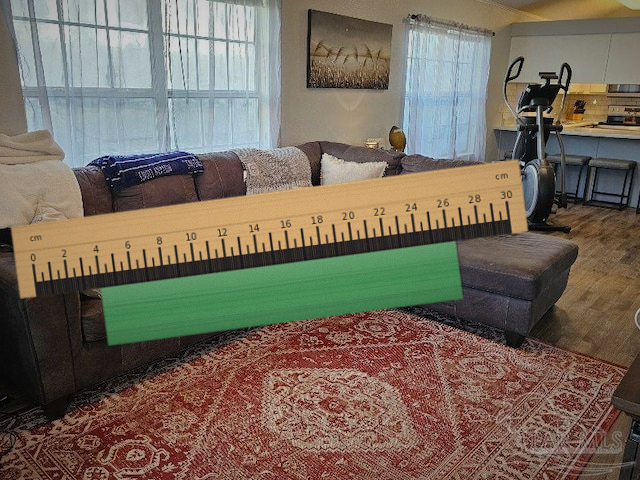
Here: 22.5 (cm)
